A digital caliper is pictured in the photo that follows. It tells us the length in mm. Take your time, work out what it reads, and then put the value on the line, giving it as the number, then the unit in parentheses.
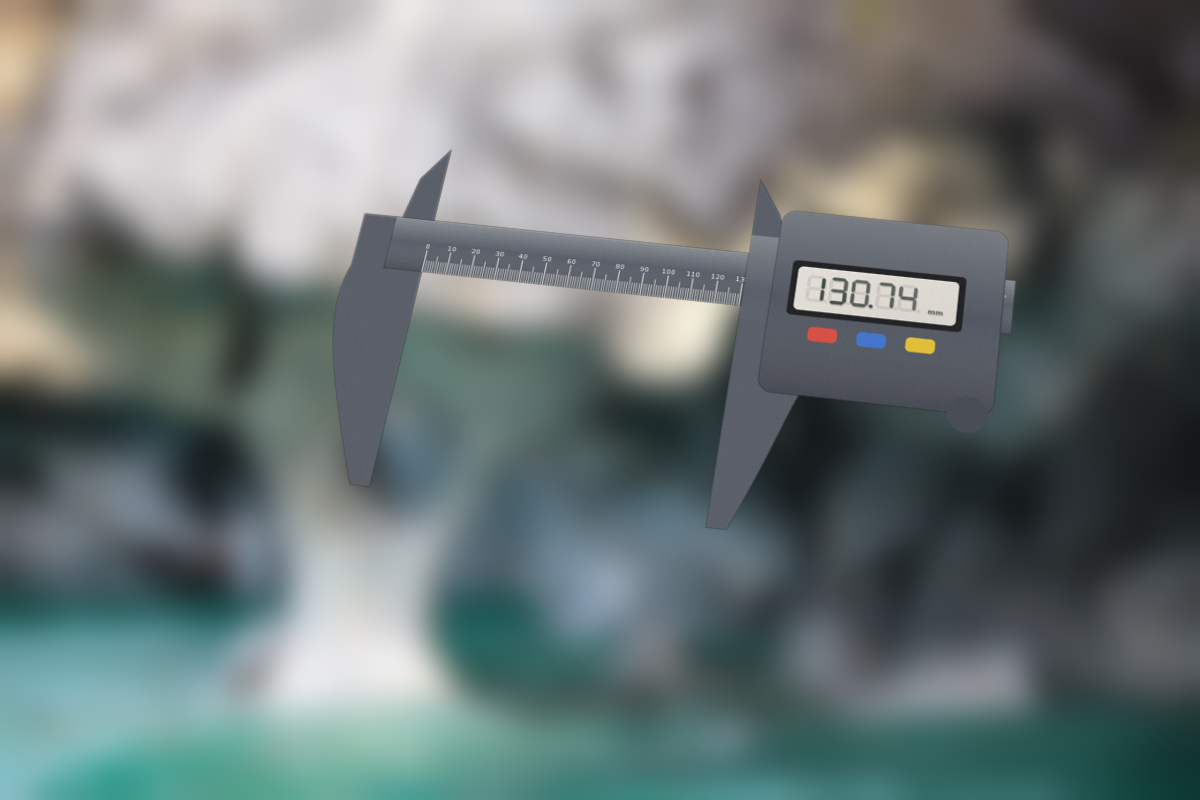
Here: 130.74 (mm)
